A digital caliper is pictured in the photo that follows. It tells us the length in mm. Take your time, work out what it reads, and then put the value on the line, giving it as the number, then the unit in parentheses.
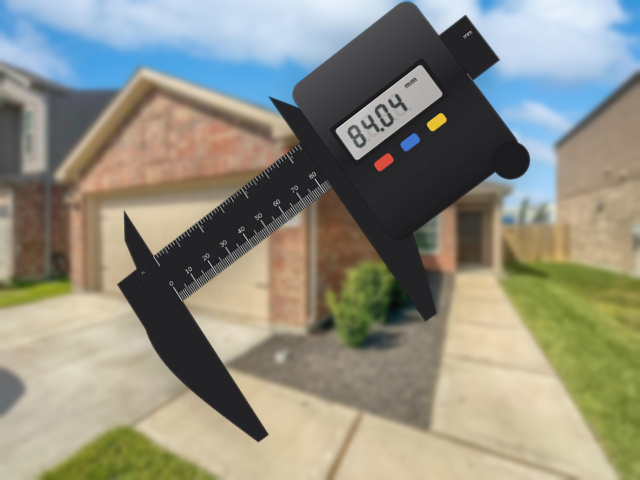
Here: 84.04 (mm)
